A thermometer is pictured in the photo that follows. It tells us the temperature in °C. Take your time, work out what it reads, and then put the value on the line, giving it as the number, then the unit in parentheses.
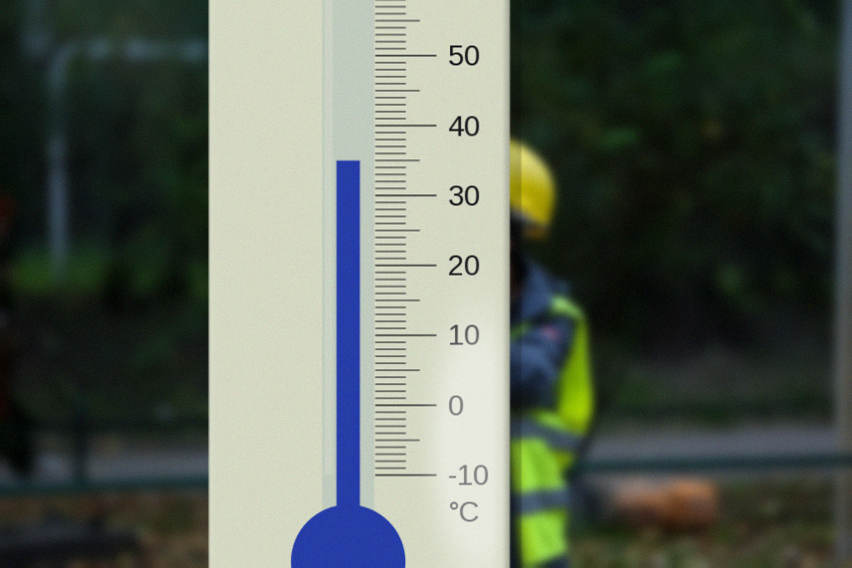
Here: 35 (°C)
